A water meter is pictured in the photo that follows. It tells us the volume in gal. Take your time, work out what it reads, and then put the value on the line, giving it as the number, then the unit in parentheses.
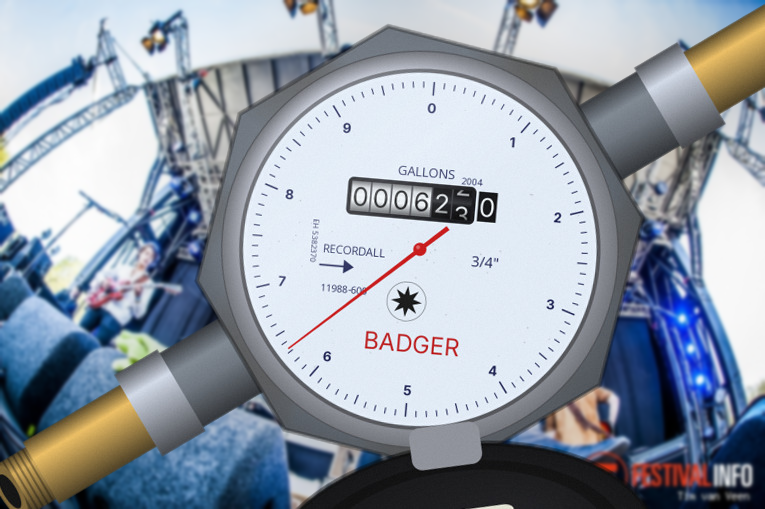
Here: 6226.3 (gal)
